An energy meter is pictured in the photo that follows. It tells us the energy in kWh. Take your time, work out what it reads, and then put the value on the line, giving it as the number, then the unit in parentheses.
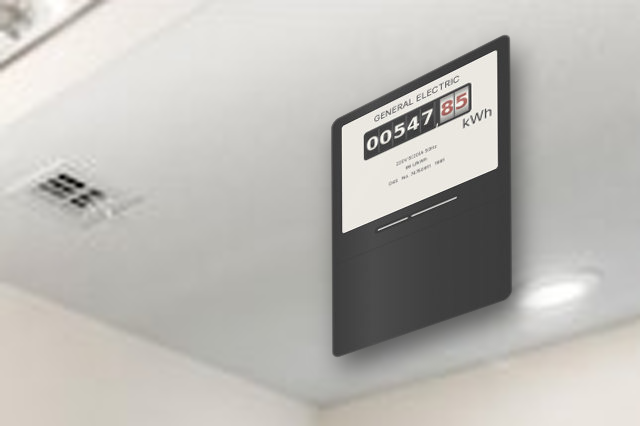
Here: 547.85 (kWh)
